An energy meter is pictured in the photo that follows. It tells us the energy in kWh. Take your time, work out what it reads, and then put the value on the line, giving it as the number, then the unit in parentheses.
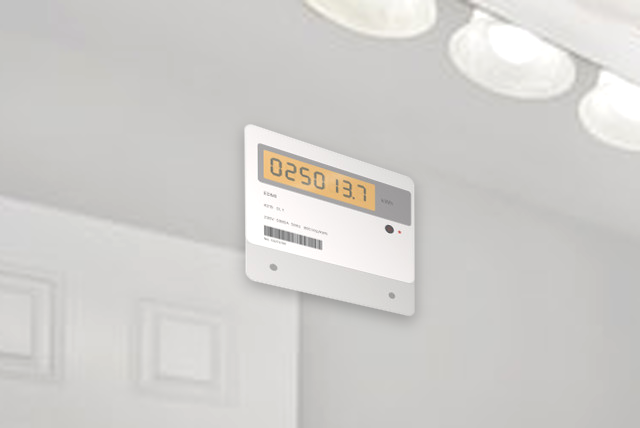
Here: 25013.7 (kWh)
